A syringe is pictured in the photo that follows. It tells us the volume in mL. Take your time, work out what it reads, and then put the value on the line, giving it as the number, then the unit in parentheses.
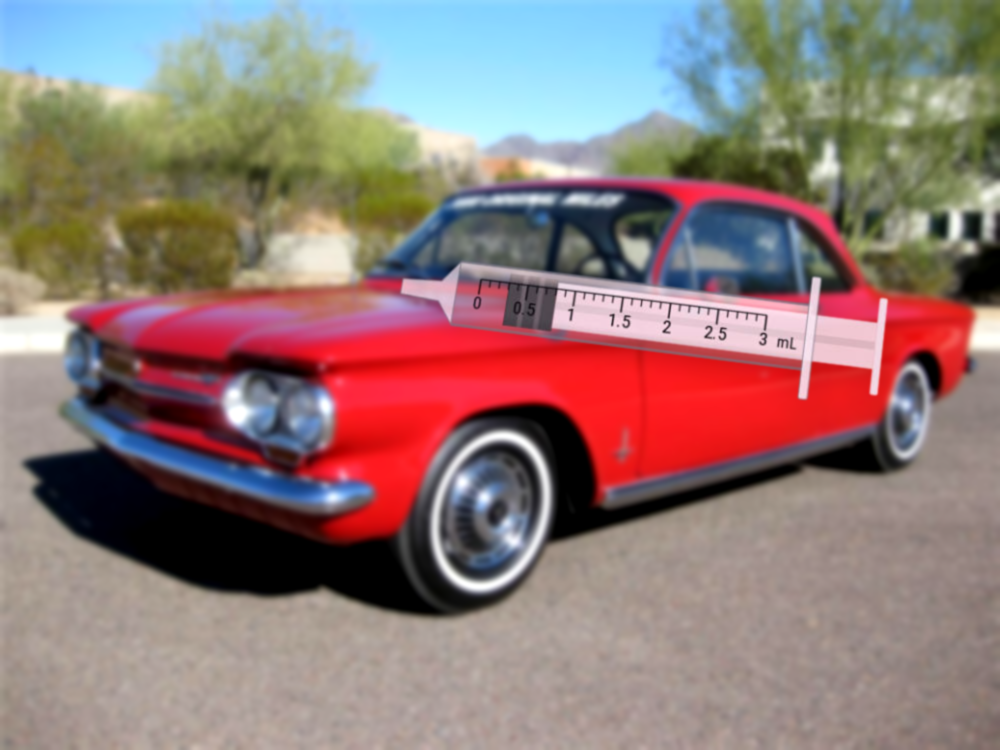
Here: 0.3 (mL)
